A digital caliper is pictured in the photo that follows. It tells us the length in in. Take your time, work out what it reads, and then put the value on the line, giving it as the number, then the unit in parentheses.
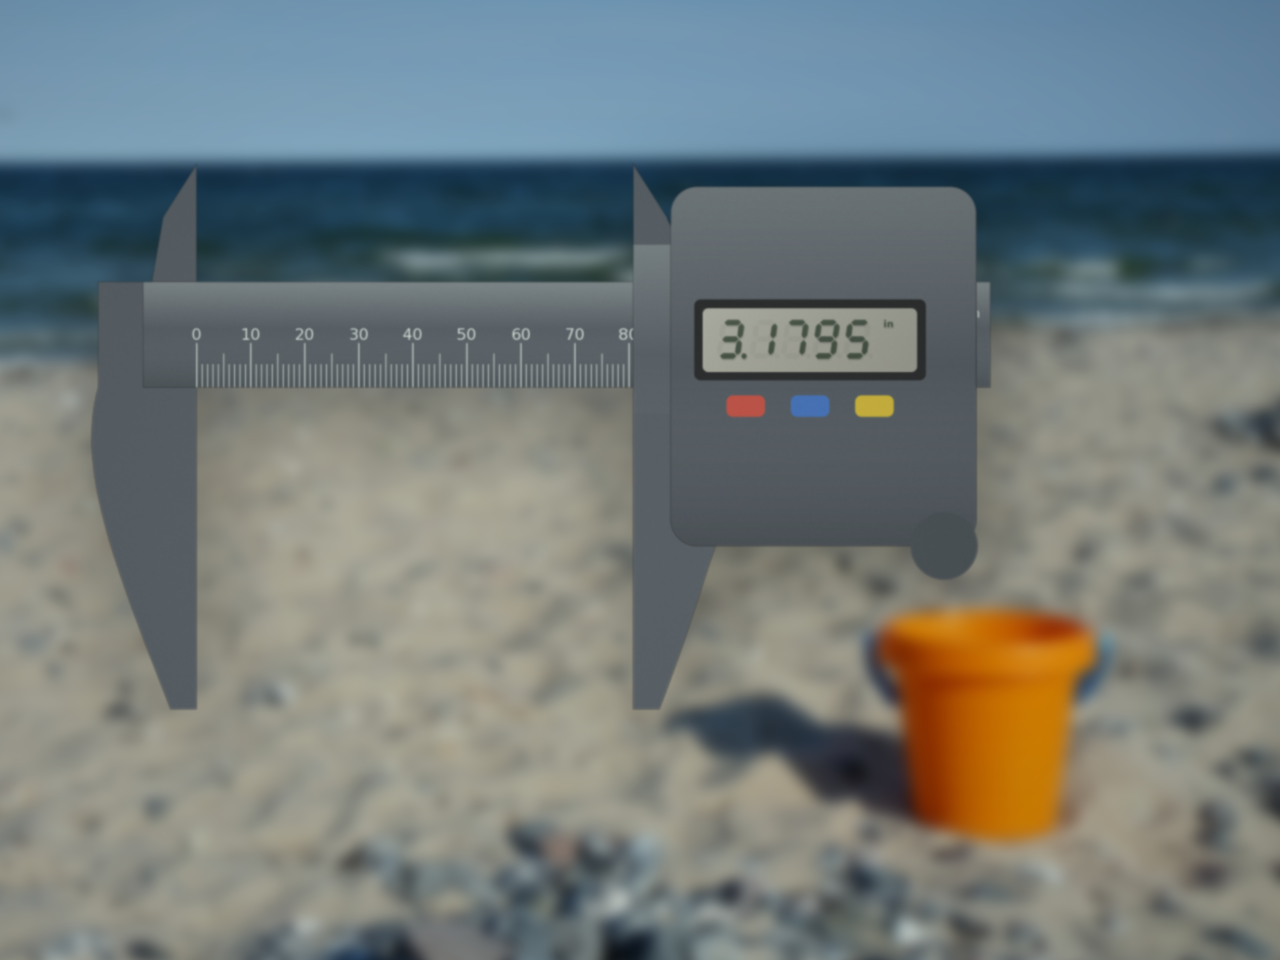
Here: 3.1795 (in)
